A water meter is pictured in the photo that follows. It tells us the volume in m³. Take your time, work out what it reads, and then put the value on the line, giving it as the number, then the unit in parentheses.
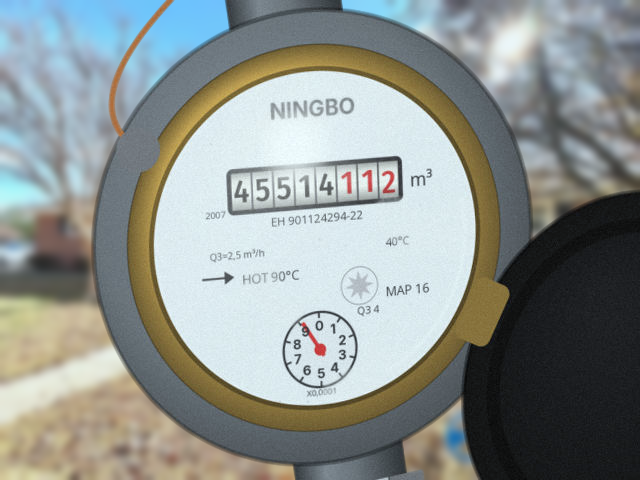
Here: 45514.1119 (m³)
